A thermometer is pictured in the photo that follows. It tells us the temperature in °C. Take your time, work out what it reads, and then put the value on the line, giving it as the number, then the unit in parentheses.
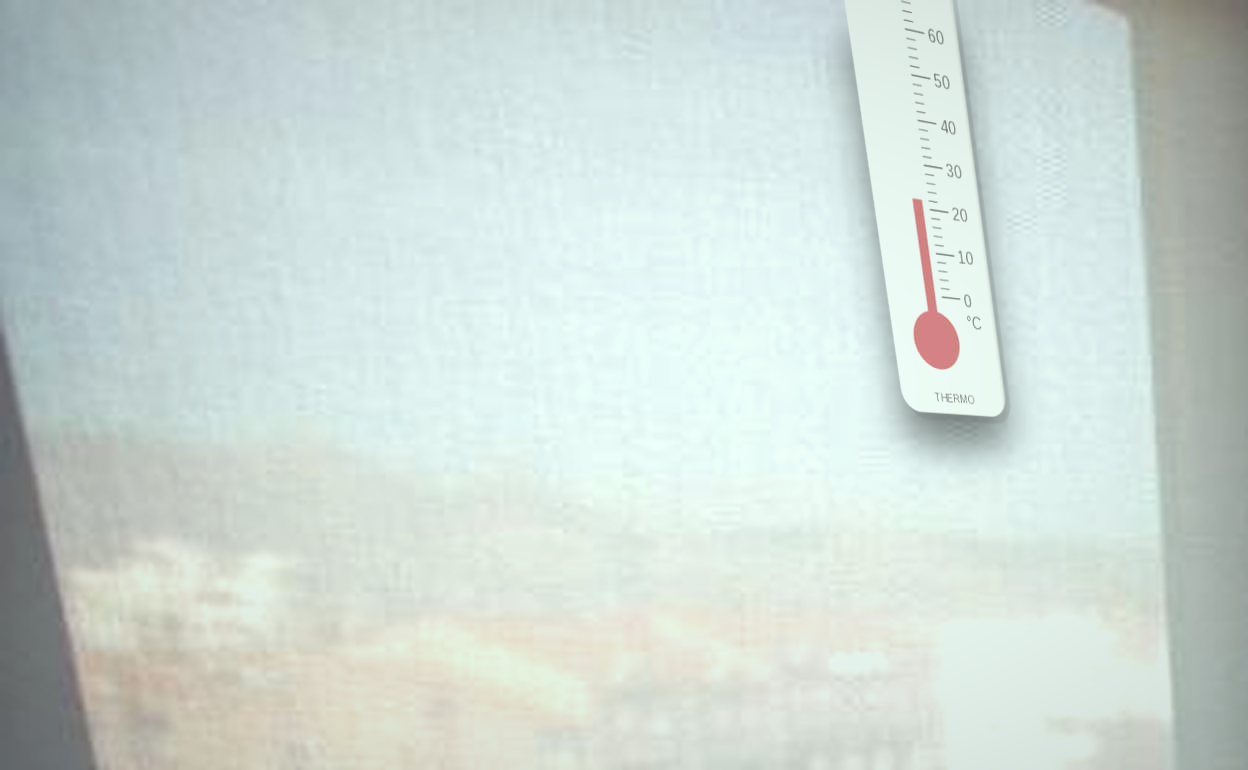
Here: 22 (°C)
